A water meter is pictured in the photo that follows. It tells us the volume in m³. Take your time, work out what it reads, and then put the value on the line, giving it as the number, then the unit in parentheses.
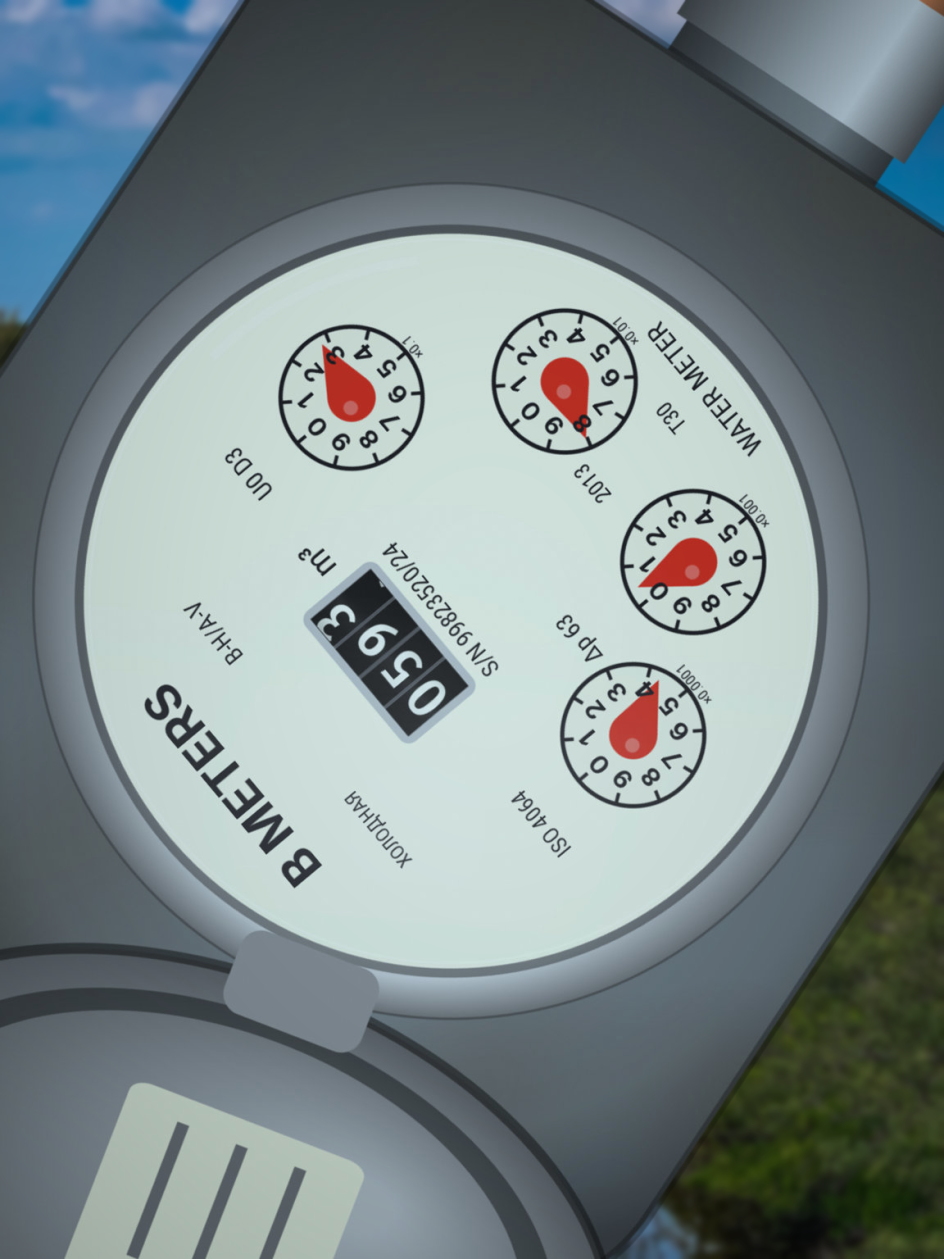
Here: 593.2804 (m³)
